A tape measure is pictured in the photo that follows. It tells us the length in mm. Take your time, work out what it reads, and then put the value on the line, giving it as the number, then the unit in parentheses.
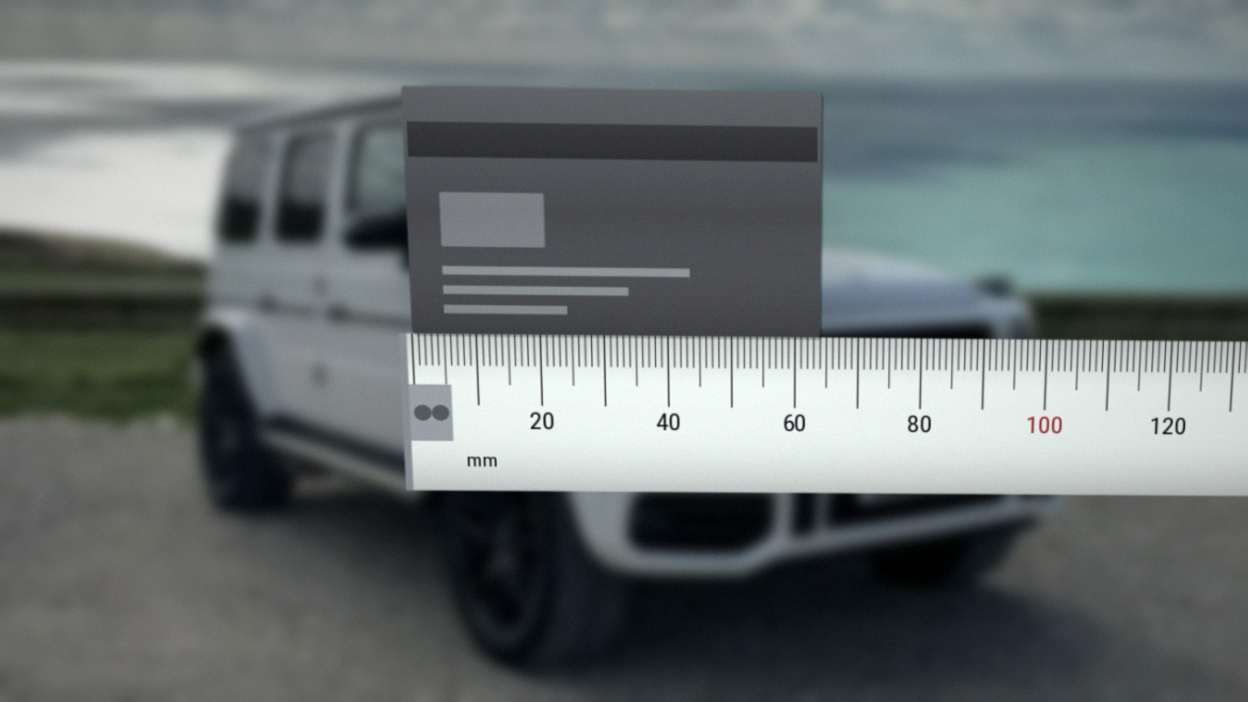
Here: 64 (mm)
